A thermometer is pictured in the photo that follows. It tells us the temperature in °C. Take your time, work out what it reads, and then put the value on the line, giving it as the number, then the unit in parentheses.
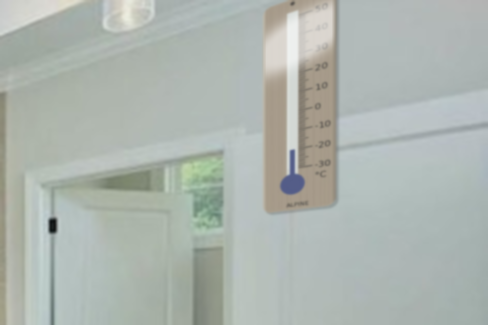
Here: -20 (°C)
